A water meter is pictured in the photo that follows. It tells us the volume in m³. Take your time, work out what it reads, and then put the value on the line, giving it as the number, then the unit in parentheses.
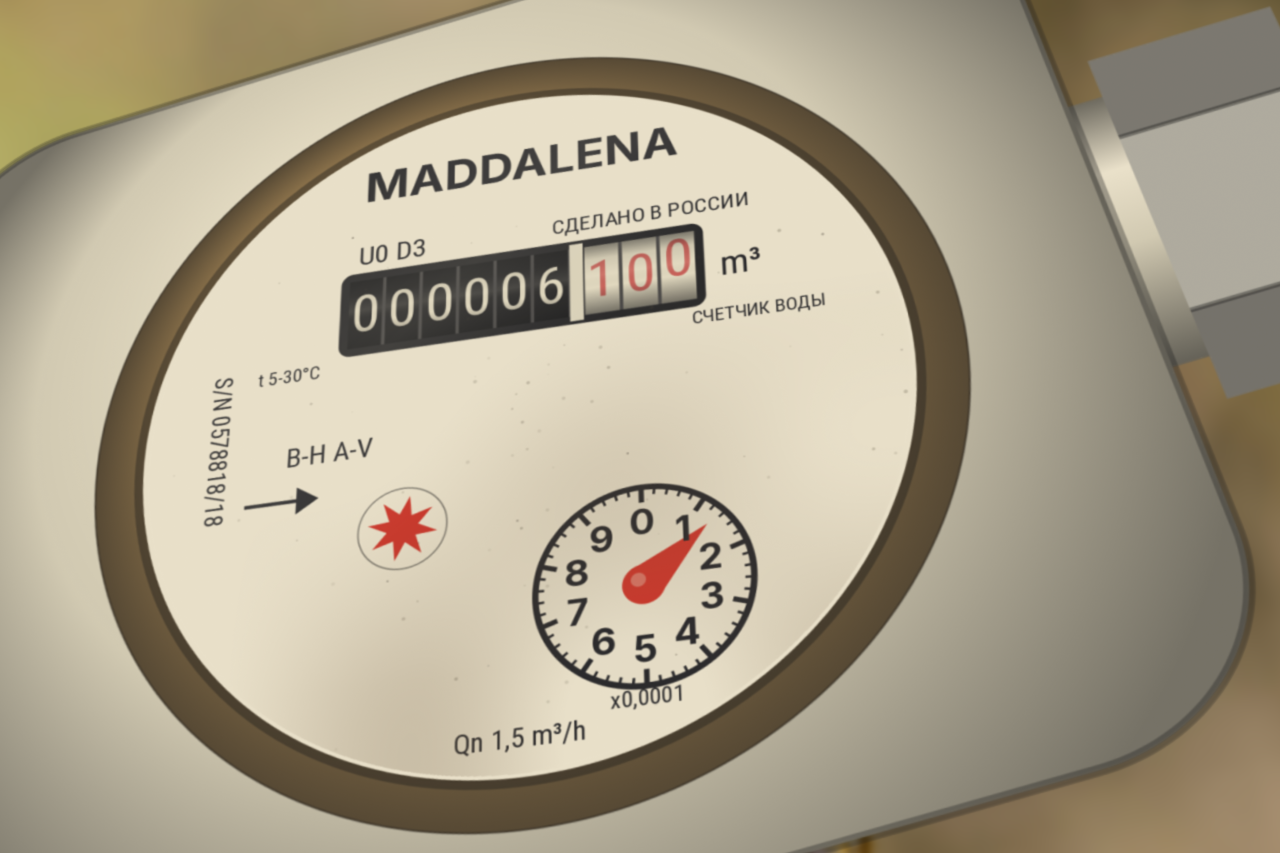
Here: 6.1001 (m³)
